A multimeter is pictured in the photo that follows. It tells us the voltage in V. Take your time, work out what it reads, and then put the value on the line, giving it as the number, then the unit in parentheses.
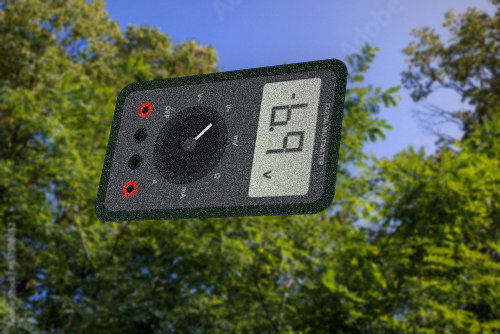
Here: -6.9 (V)
